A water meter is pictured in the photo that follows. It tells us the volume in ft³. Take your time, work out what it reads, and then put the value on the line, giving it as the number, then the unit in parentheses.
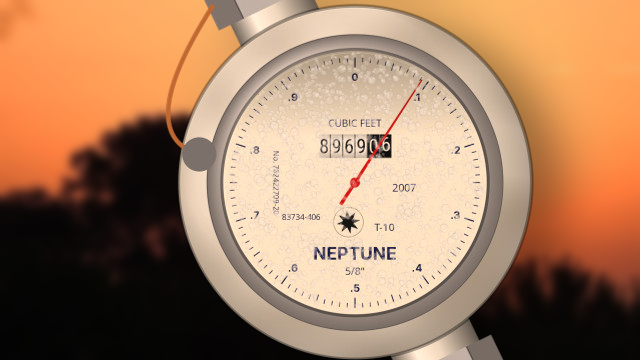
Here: 896906.09 (ft³)
